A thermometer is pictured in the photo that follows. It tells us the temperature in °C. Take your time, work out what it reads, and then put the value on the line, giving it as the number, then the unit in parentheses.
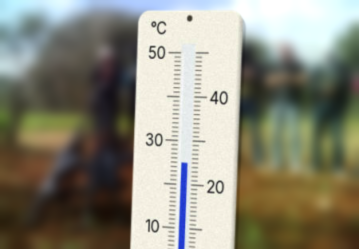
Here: 25 (°C)
